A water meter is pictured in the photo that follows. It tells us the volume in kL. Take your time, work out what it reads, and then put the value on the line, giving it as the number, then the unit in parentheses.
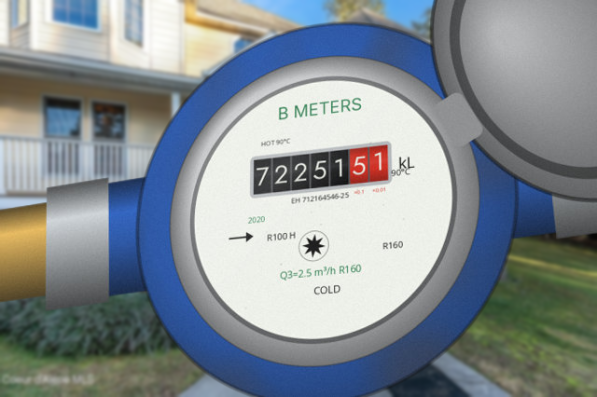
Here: 72251.51 (kL)
